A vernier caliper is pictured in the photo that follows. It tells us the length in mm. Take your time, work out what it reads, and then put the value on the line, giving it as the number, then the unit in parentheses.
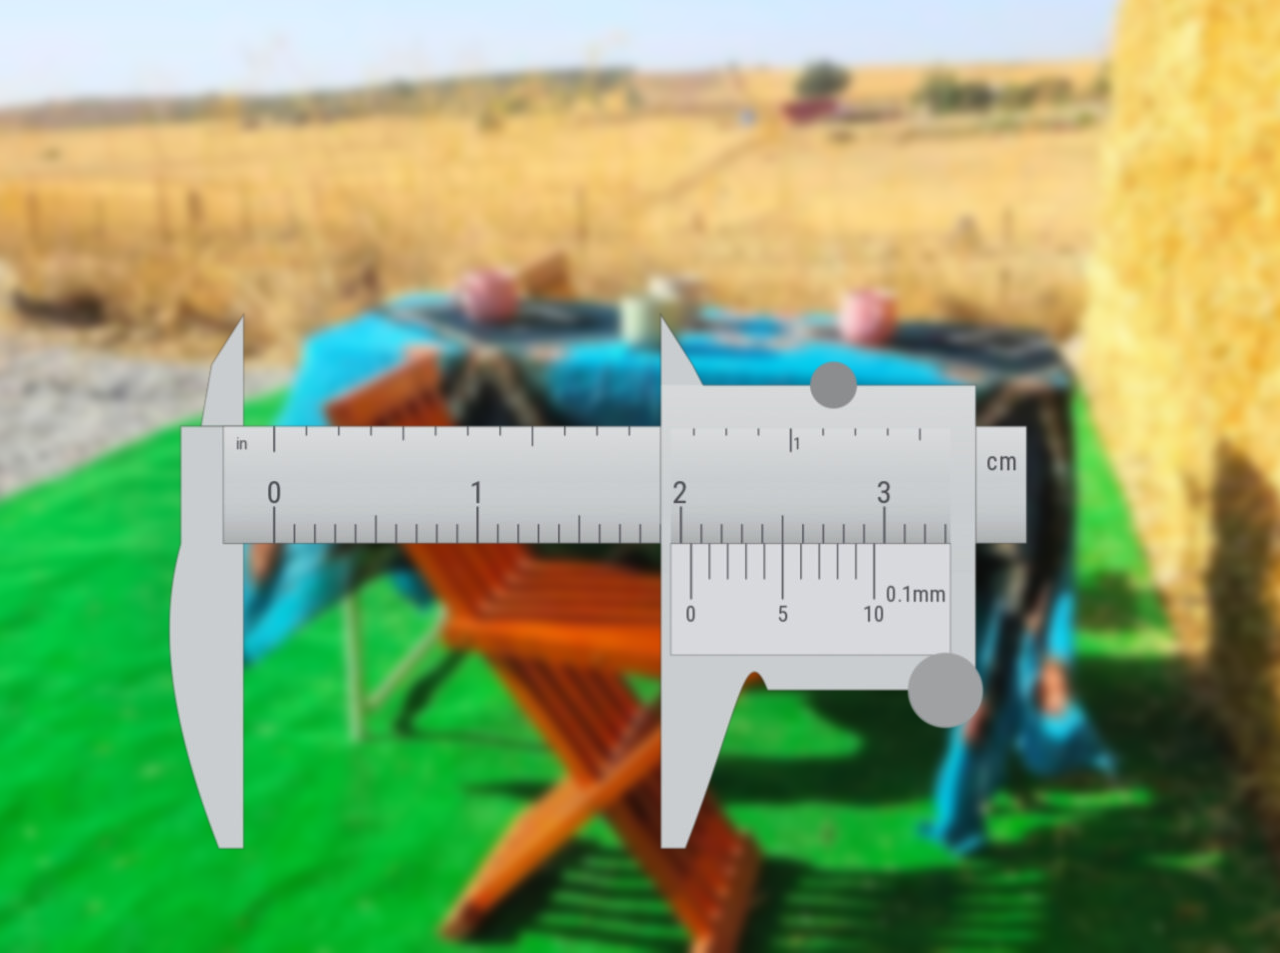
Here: 20.5 (mm)
